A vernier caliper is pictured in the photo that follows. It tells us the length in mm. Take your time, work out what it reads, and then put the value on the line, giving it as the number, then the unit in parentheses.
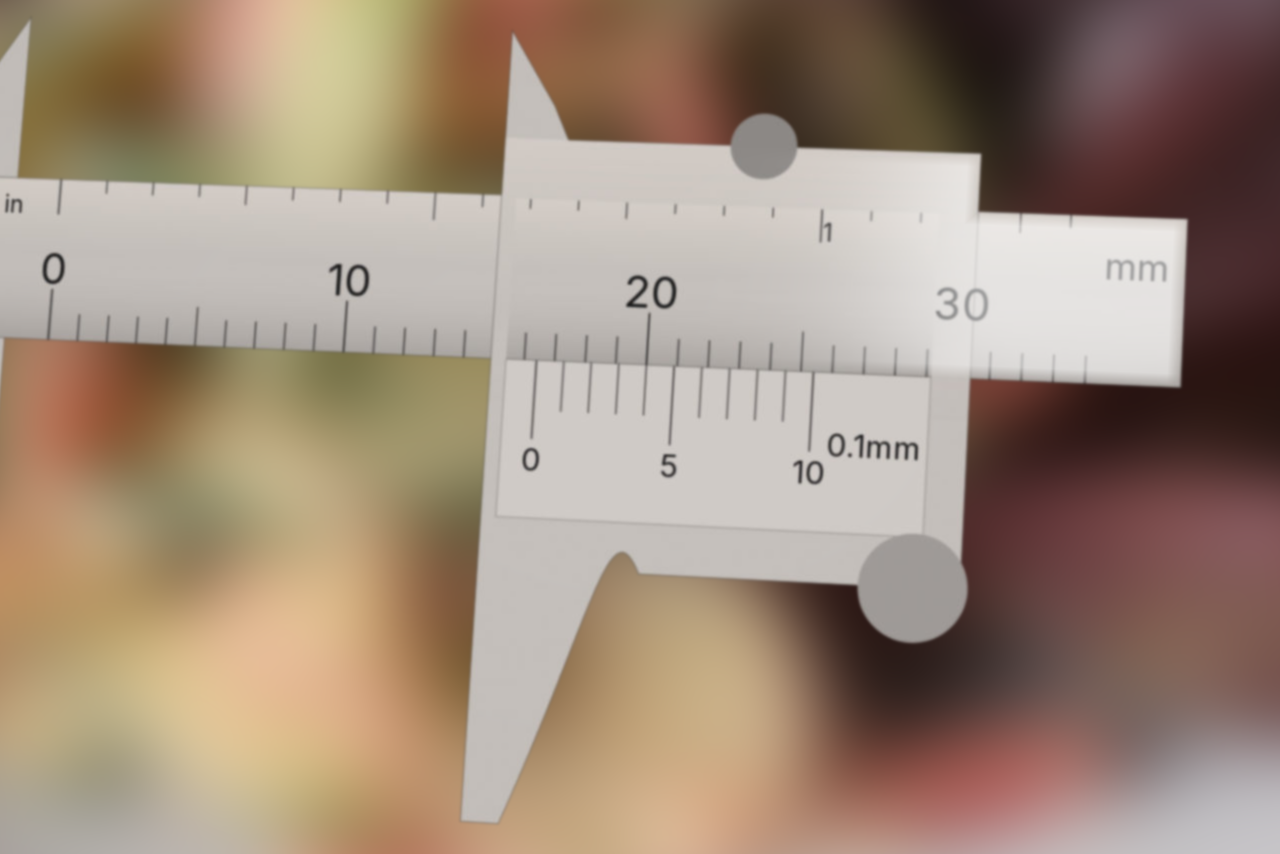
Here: 16.4 (mm)
